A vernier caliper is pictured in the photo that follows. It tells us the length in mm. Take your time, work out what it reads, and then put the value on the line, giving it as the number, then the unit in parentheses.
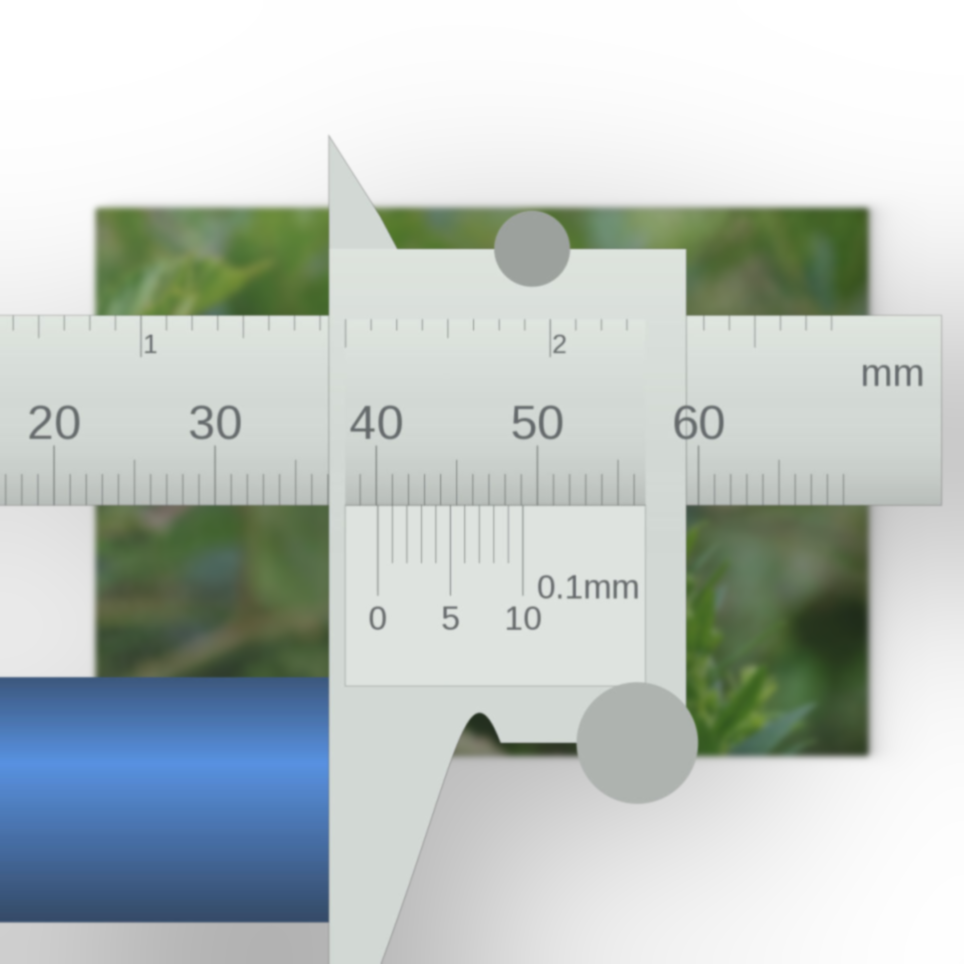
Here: 40.1 (mm)
